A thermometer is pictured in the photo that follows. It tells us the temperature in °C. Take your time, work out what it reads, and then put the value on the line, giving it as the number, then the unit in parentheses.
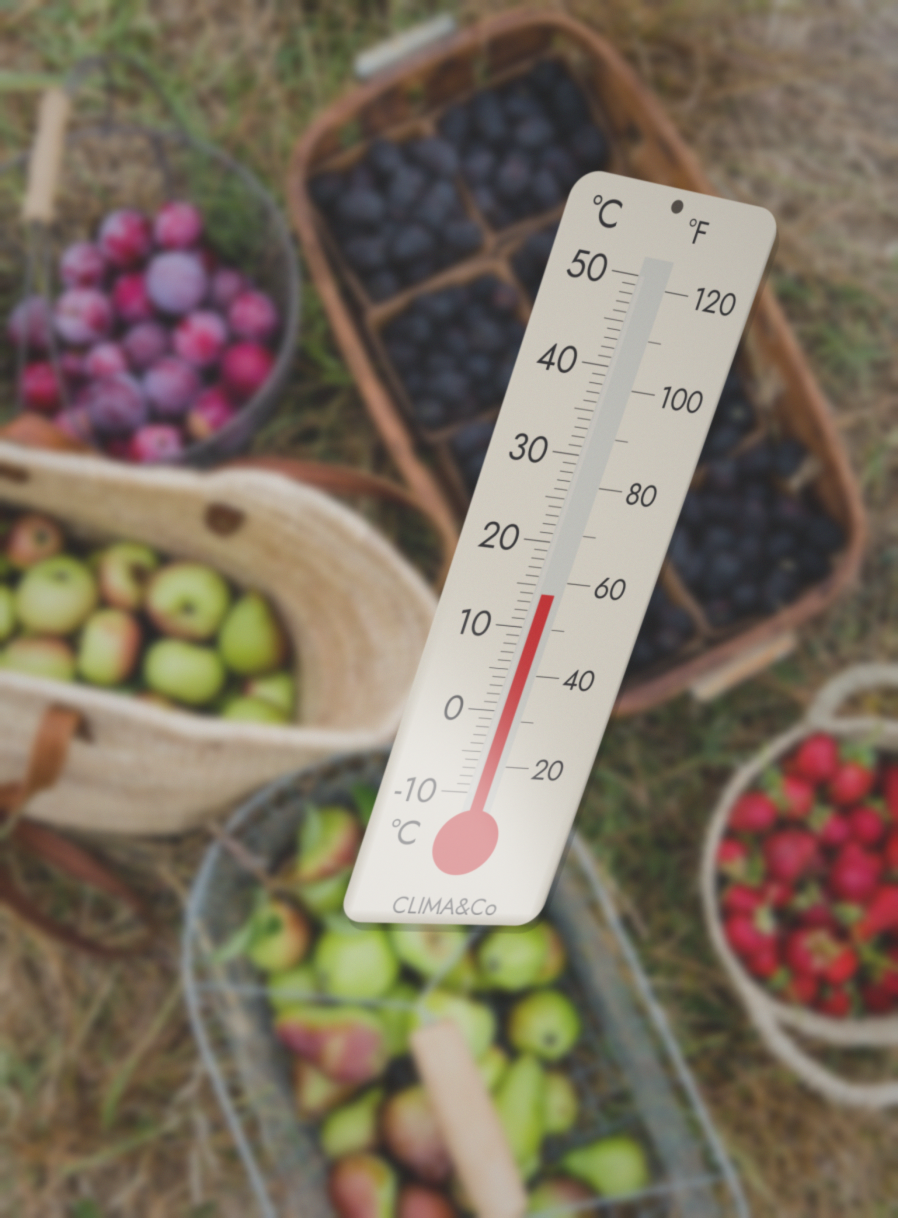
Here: 14 (°C)
